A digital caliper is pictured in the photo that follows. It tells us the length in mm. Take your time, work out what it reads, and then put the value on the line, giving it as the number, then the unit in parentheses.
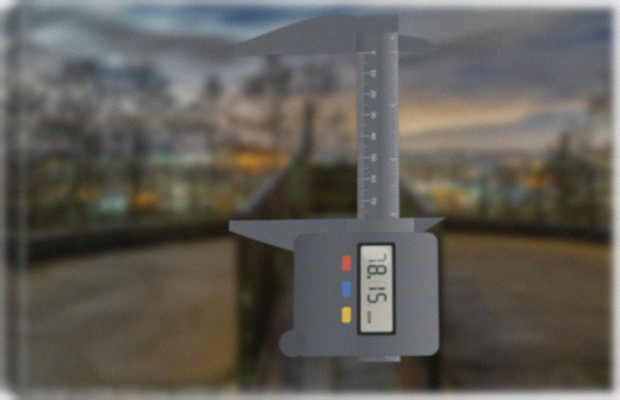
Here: 78.15 (mm)
